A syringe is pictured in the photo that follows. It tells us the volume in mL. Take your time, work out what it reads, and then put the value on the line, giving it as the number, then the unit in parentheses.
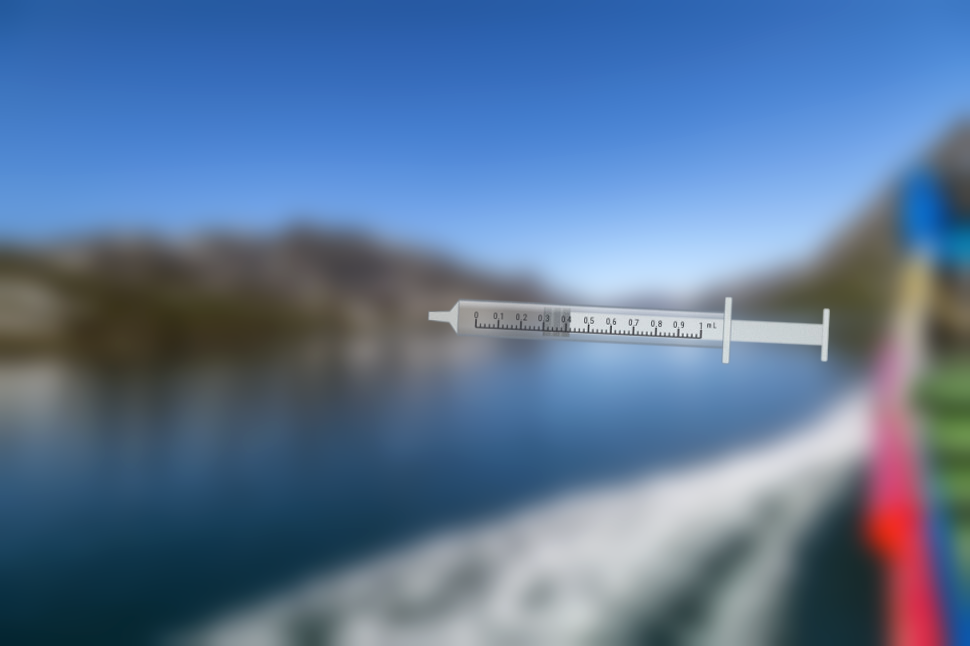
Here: 0.3 (mL)
